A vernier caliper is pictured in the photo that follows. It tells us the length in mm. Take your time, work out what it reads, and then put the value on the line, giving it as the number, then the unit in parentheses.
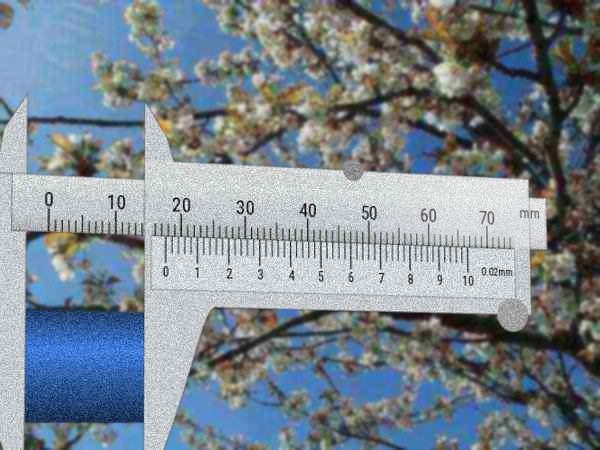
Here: 17.6 (mm)
